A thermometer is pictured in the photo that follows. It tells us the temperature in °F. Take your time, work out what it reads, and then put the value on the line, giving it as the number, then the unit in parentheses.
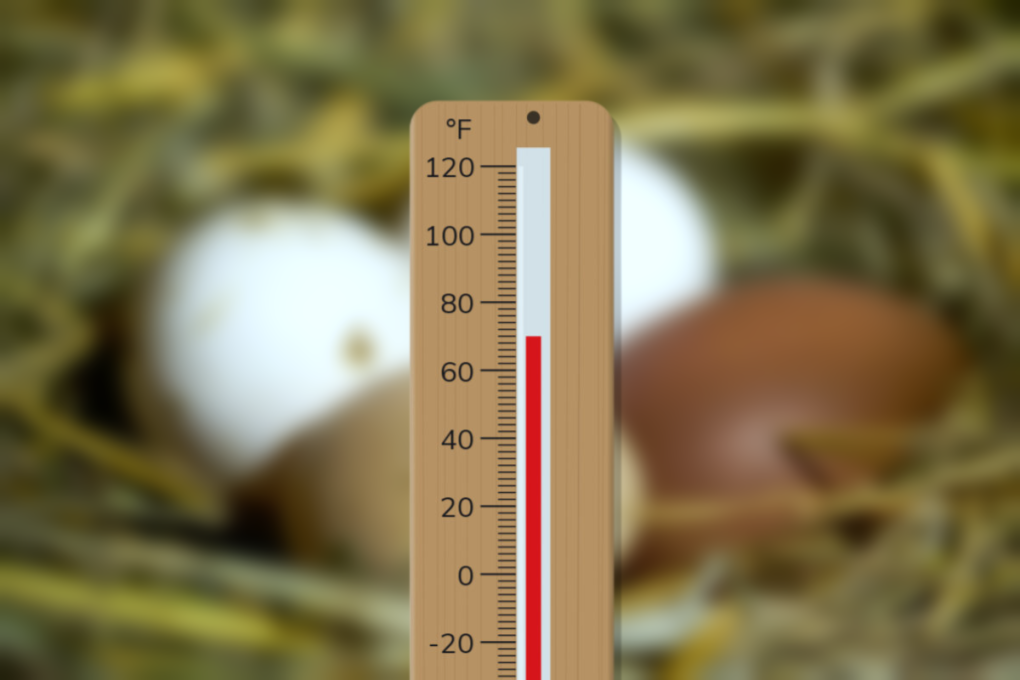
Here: 70 (°F)
